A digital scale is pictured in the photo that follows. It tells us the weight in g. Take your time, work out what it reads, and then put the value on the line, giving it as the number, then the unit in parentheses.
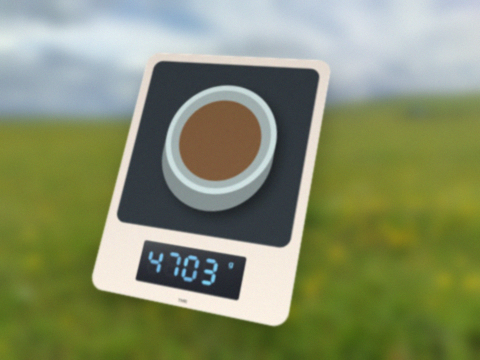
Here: 4703 (g)
